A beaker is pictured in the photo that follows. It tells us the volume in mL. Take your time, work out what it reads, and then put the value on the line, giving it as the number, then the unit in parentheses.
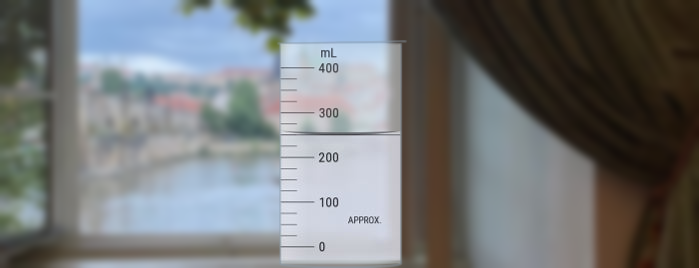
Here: 250 (mL)
